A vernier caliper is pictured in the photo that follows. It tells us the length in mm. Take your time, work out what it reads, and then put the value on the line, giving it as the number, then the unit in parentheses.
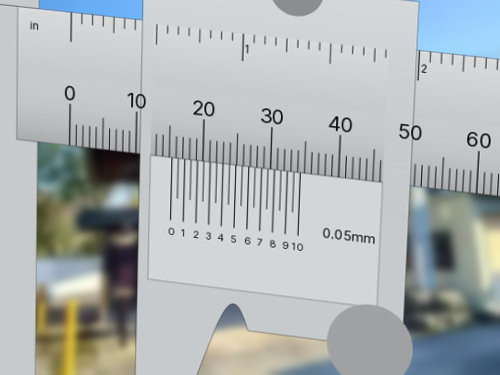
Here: 15.4 (mm)
